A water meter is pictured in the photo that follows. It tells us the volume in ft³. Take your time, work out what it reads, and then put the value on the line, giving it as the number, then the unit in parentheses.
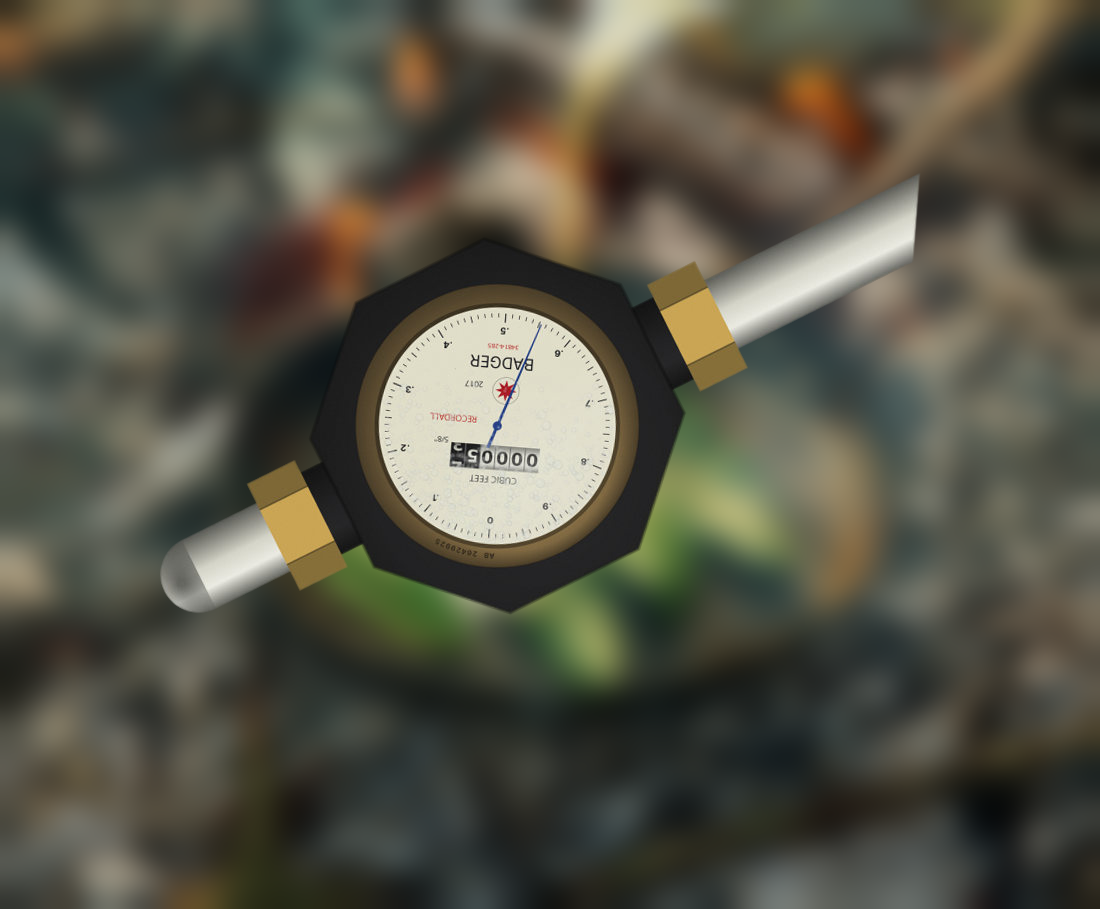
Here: 52.55 (ft³)
